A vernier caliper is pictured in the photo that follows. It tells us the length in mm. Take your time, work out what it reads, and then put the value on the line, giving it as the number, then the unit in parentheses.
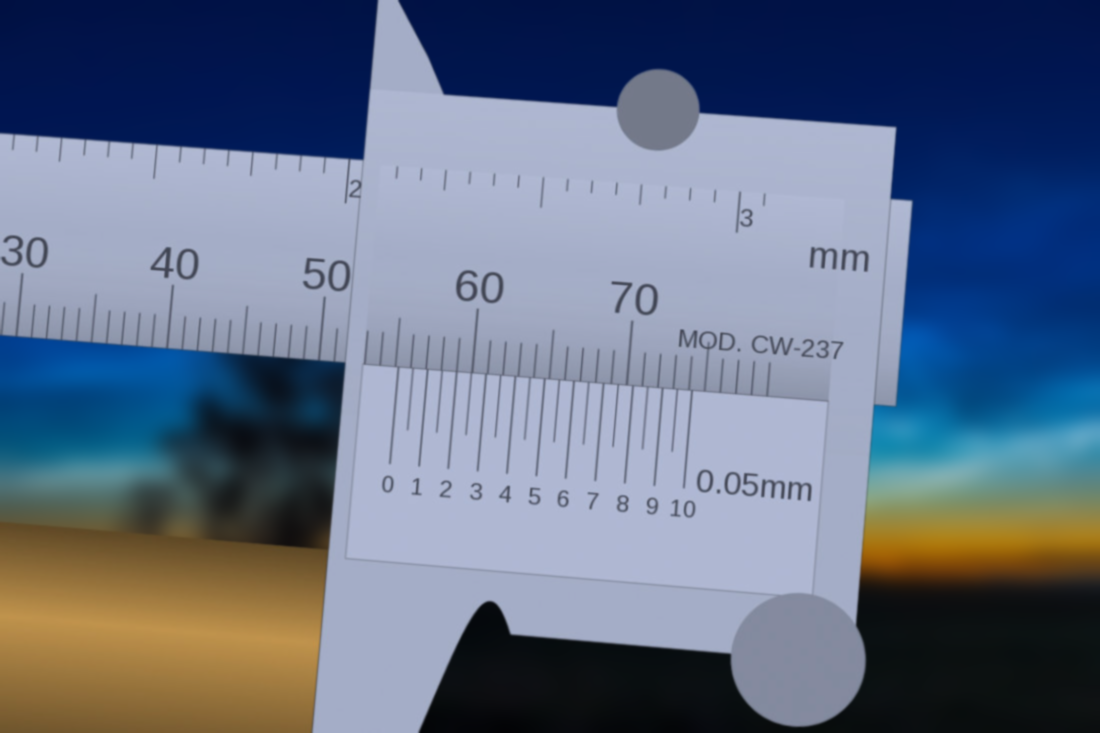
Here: 55.2 (mm)
